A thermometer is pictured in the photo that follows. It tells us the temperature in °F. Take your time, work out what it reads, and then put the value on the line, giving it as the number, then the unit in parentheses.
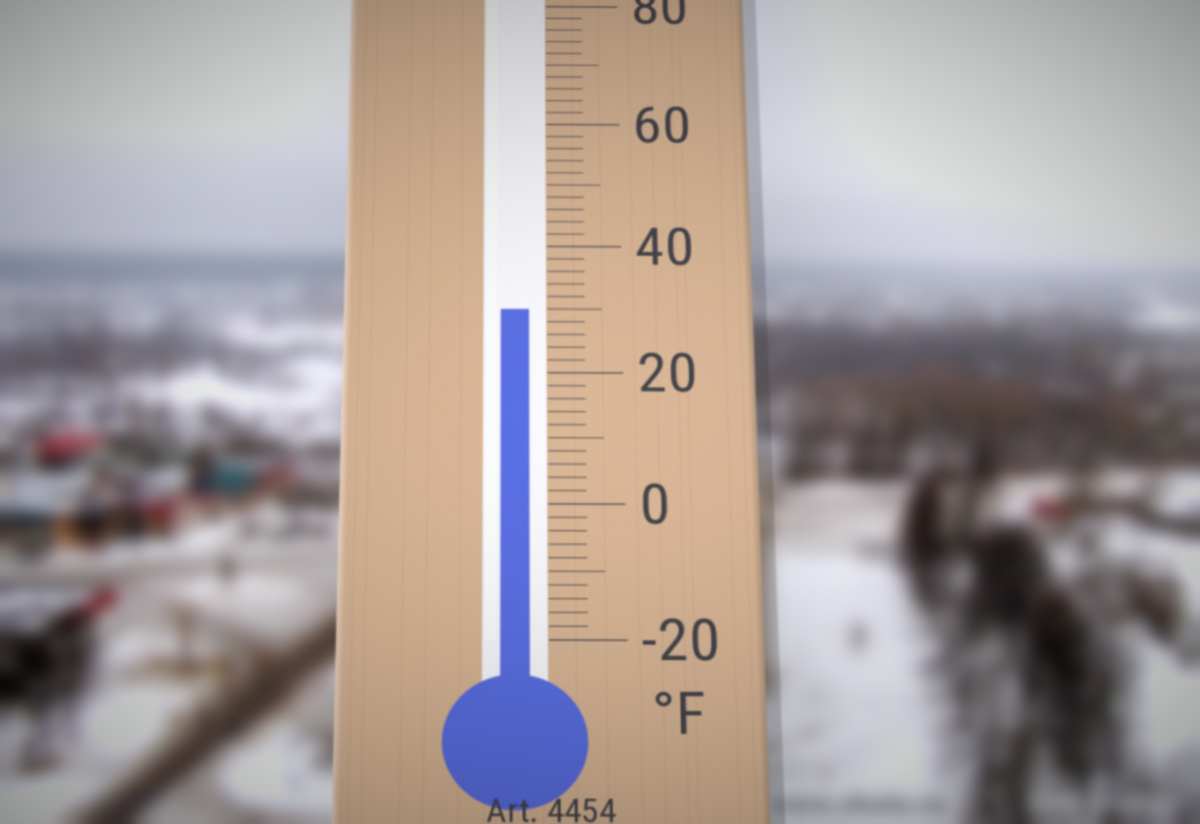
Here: 30 (°F)
